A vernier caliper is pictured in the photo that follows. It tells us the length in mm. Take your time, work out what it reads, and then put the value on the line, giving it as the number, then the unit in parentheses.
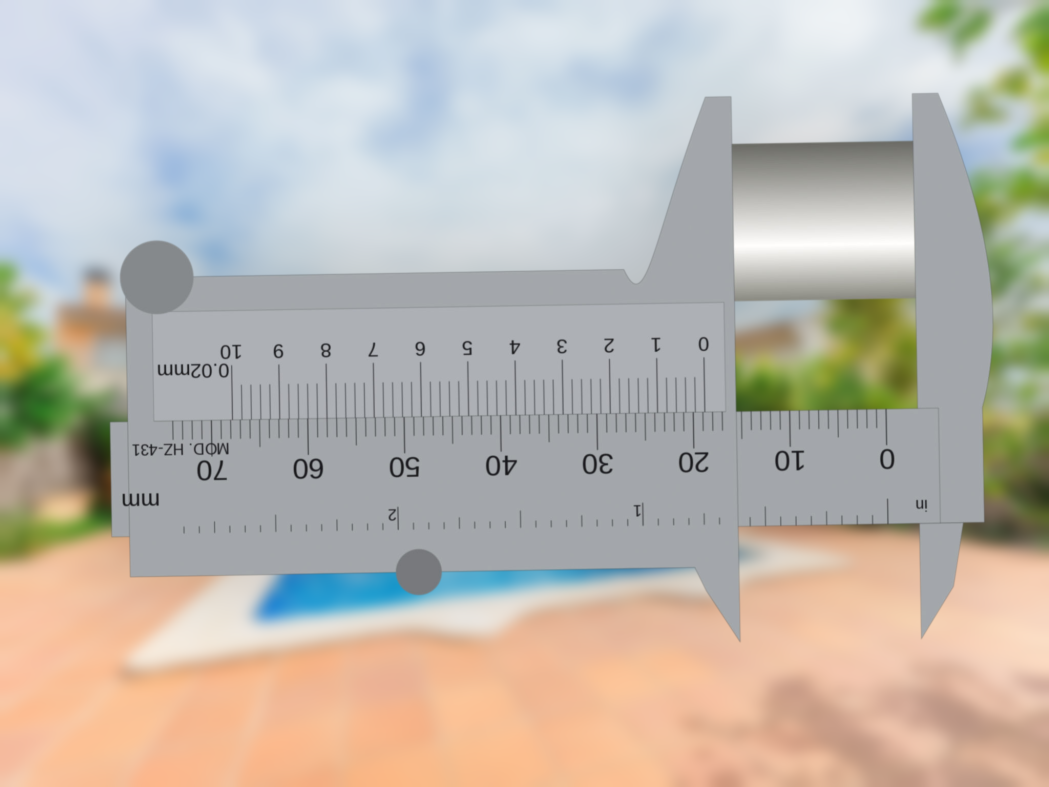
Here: 18.8 (mm)
